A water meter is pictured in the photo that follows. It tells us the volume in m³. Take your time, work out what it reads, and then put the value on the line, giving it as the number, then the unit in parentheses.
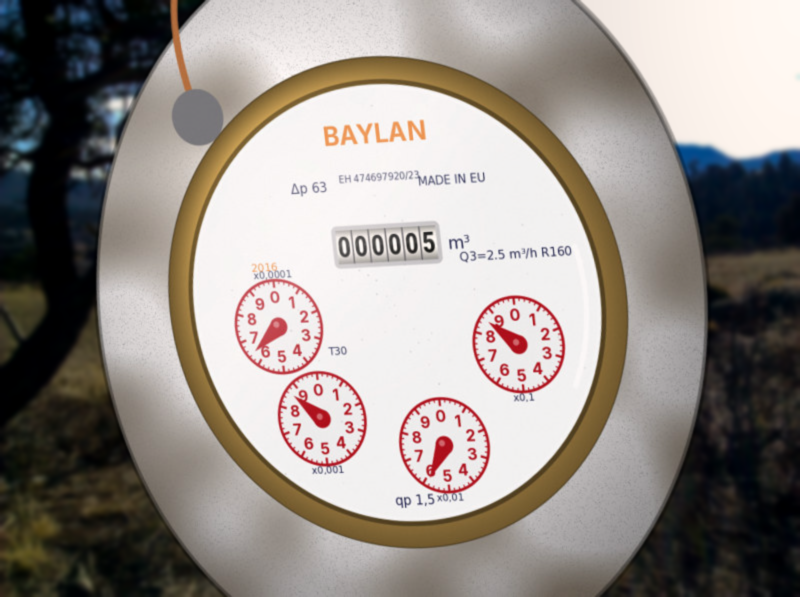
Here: 5.8586 (m³)
